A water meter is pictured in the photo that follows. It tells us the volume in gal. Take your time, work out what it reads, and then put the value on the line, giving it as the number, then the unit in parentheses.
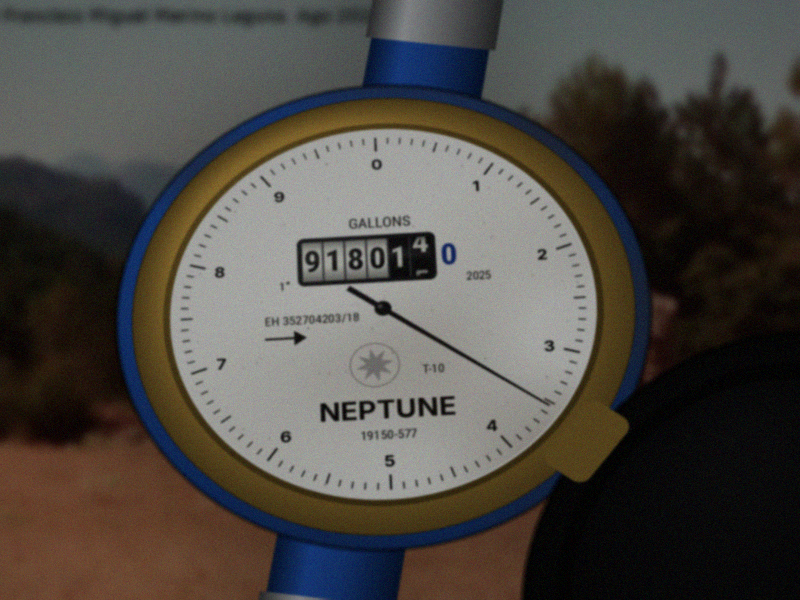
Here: 9180143.5 (gal)
